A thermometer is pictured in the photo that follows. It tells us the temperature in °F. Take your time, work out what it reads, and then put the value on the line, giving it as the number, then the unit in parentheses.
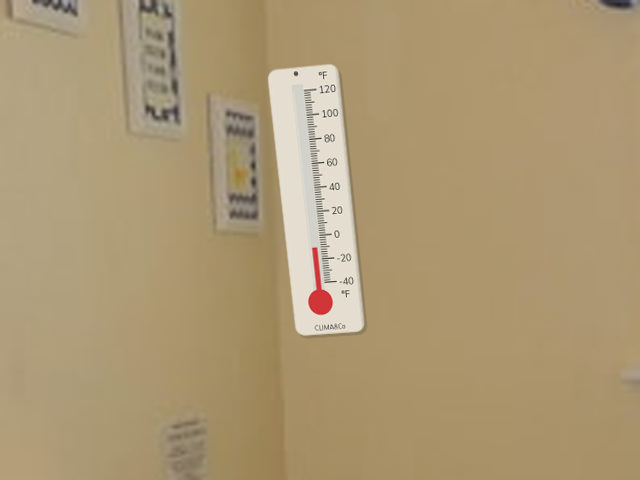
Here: -10 (°F)
